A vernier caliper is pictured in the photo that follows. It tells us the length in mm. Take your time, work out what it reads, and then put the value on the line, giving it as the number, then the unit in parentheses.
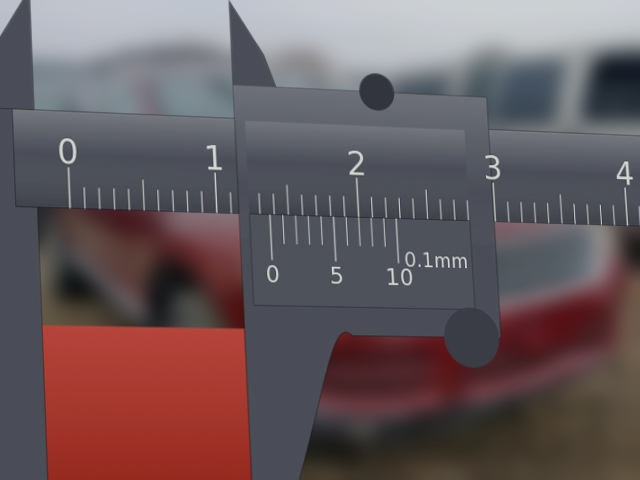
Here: 13.7 (mm)
